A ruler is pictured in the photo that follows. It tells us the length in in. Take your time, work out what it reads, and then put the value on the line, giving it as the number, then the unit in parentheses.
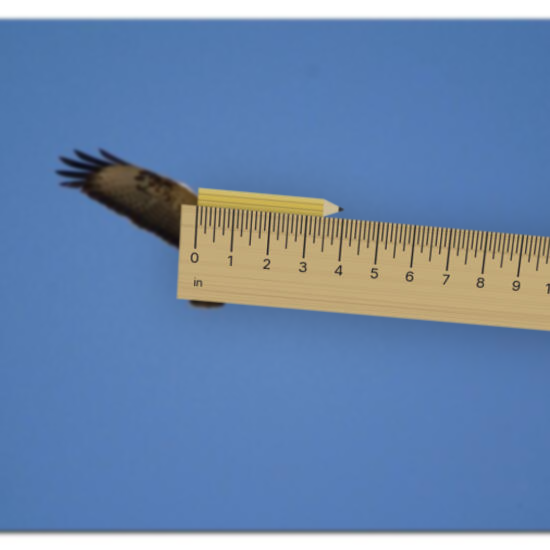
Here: 4 (in)
